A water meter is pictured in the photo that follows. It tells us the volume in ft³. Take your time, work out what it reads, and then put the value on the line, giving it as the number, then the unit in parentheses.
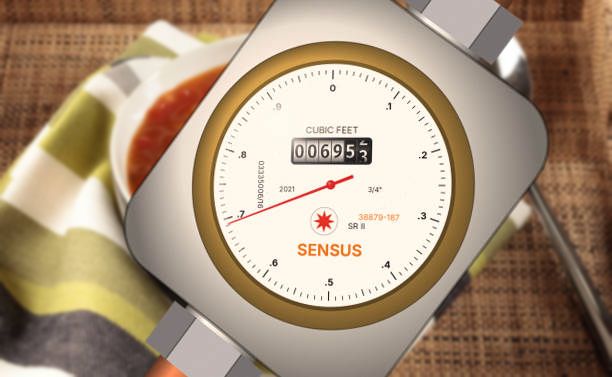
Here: 6952.69 (ft³)
